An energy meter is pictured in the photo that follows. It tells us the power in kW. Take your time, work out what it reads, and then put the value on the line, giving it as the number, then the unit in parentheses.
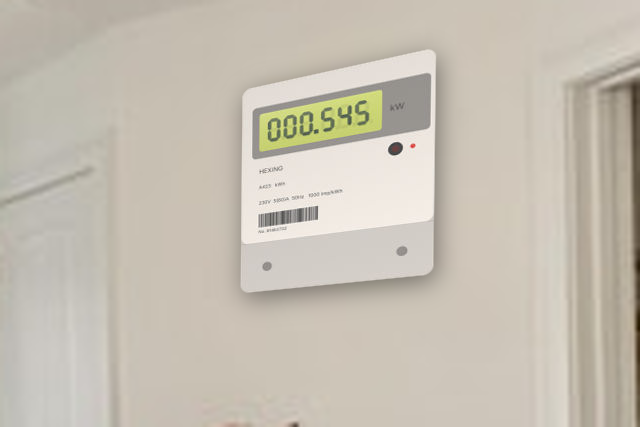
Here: 0.545 (kW)
